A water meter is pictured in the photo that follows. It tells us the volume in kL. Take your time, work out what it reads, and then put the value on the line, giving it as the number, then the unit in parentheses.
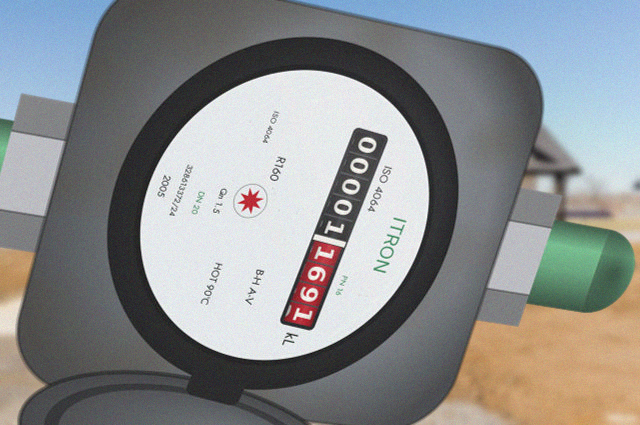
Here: 1.1691 (kL)
